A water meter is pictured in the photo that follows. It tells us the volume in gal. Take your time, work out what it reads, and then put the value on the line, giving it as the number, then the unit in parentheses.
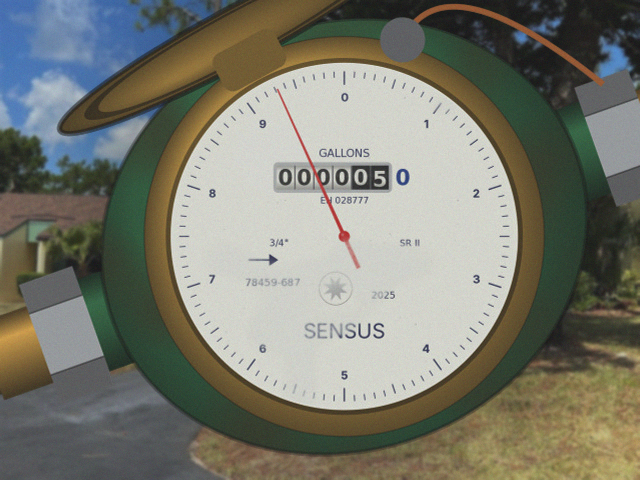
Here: 49.3 (gal)
